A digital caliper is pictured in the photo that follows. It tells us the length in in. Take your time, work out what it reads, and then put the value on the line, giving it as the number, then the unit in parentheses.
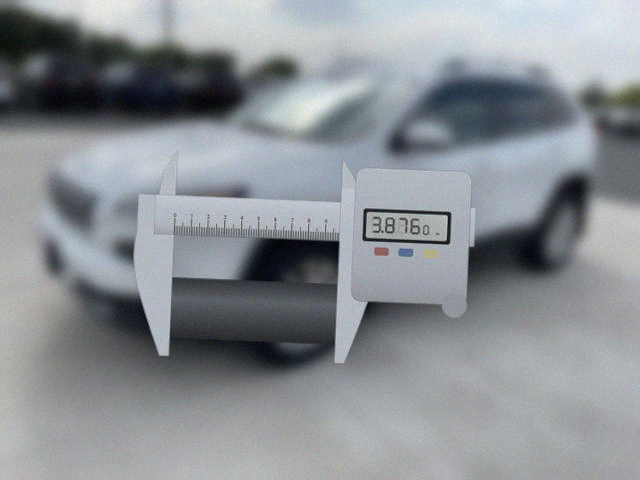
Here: 3.8760 (in)
